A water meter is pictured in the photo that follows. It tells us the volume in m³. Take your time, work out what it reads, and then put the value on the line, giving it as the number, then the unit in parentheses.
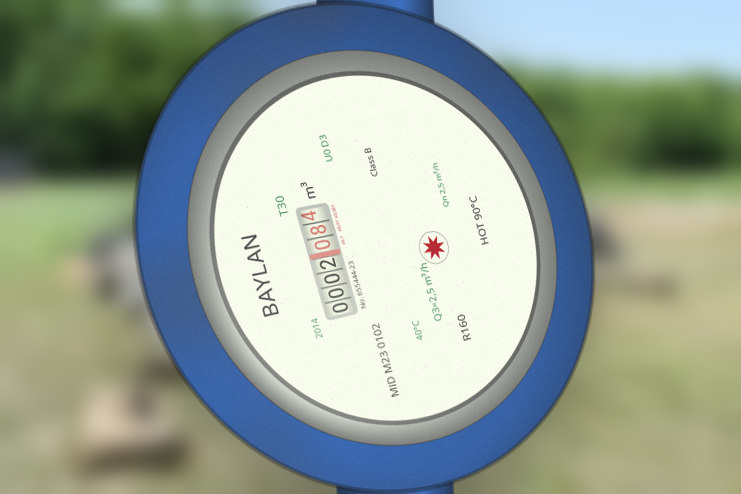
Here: 2.084 (m³)
